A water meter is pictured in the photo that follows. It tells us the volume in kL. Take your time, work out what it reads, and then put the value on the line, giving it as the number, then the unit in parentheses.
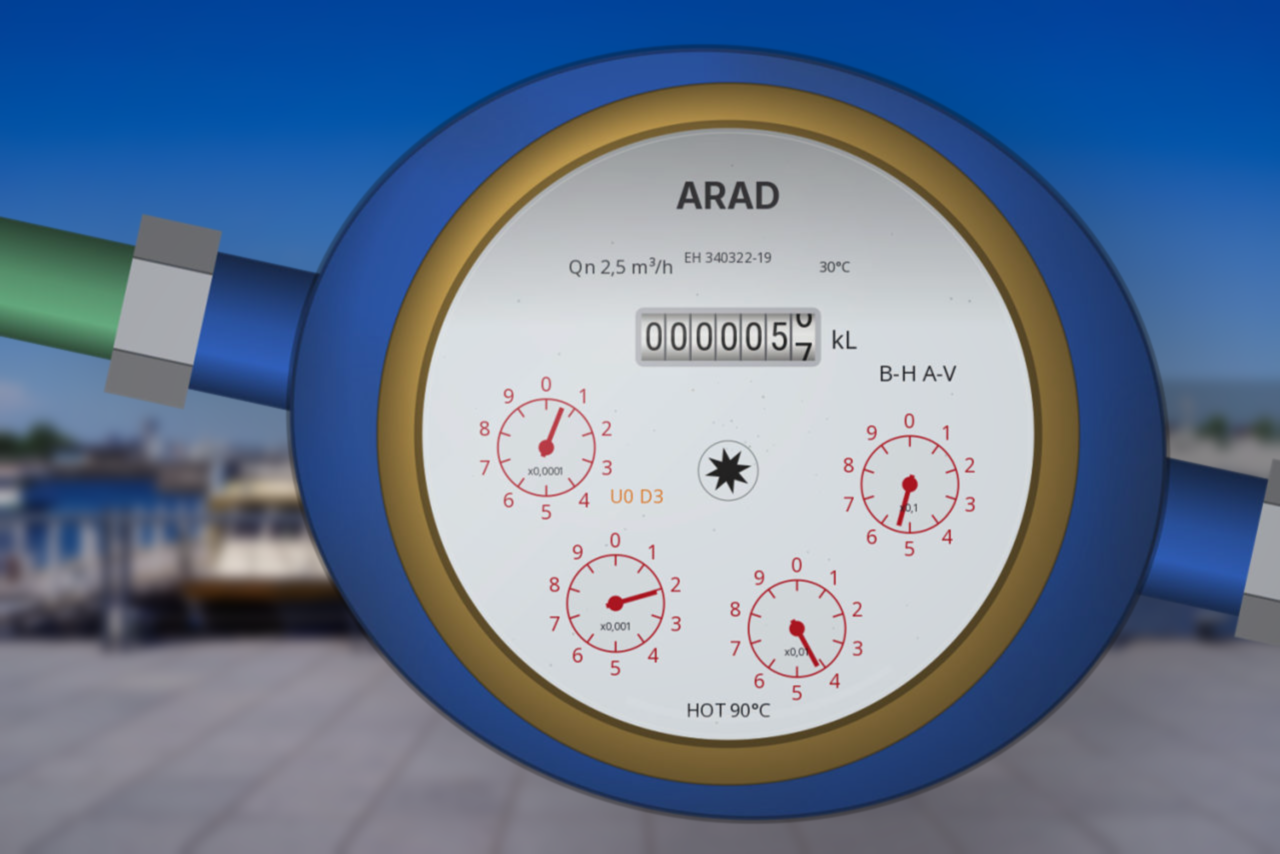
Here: 56.5420 (kL)
